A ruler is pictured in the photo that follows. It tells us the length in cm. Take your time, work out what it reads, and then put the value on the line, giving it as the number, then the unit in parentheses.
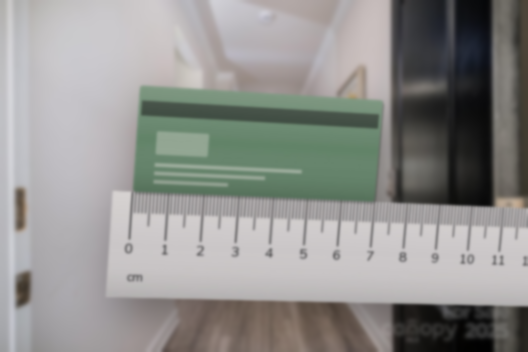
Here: 7 (cm)
